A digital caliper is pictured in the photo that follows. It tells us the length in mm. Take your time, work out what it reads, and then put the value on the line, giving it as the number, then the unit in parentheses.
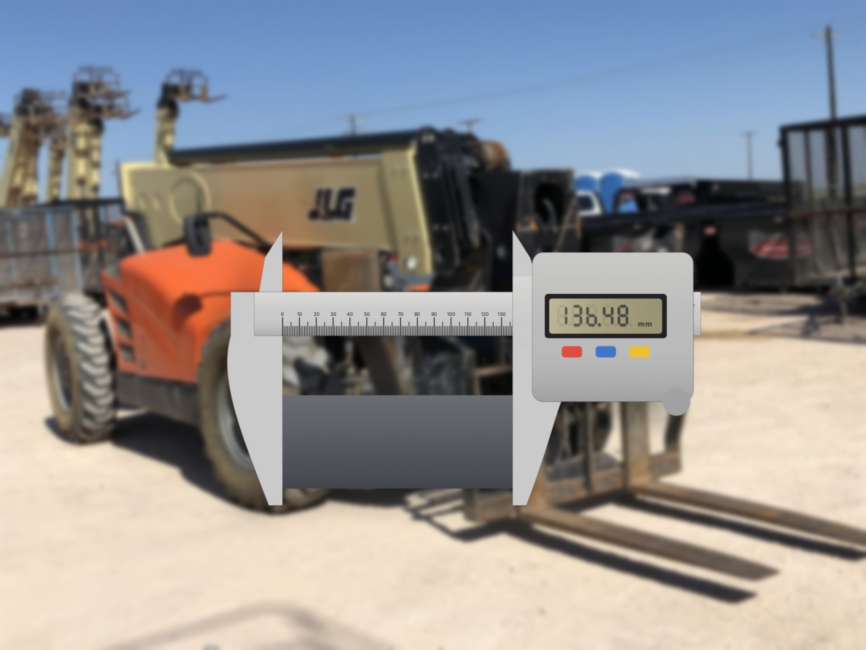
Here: 136.48 (mm)
